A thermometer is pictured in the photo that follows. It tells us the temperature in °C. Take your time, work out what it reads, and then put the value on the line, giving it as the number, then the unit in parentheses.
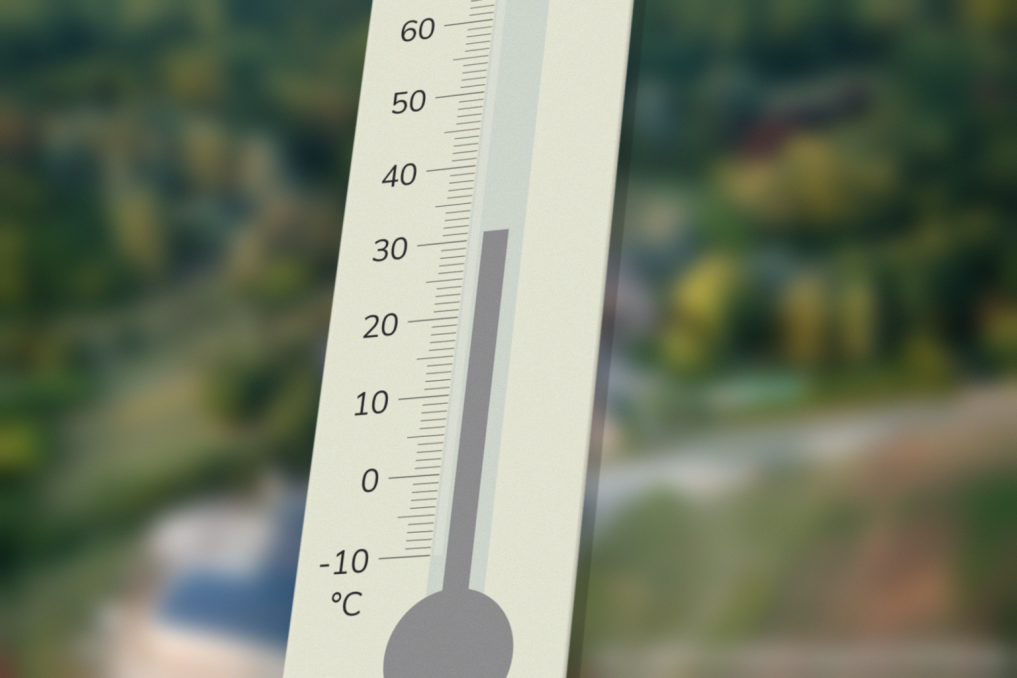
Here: 31 (°C)
